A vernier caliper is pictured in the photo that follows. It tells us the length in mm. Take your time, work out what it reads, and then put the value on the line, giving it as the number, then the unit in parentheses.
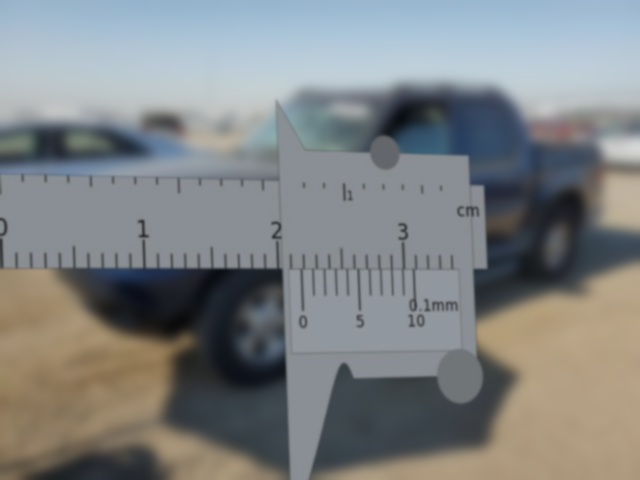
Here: 21.8 (mm)
